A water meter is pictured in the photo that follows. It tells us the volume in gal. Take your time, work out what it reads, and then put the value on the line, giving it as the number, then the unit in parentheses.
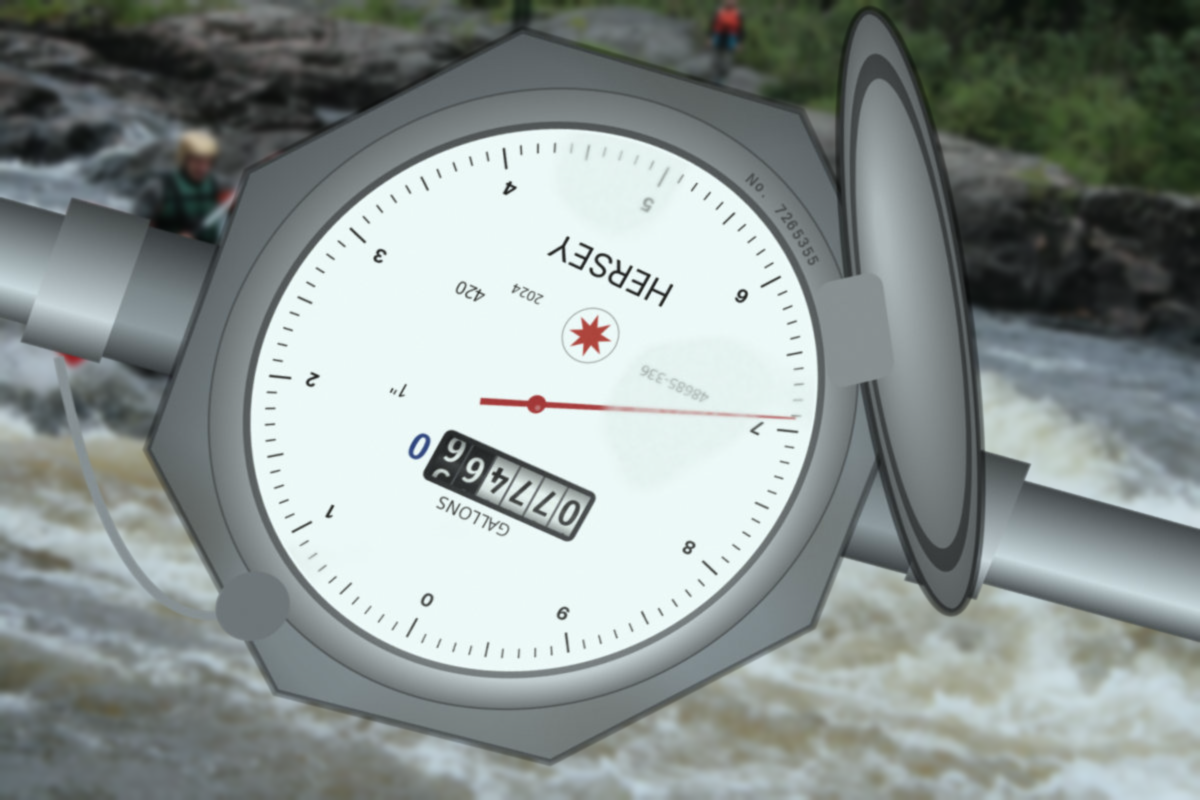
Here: 774656.9 (gal)
